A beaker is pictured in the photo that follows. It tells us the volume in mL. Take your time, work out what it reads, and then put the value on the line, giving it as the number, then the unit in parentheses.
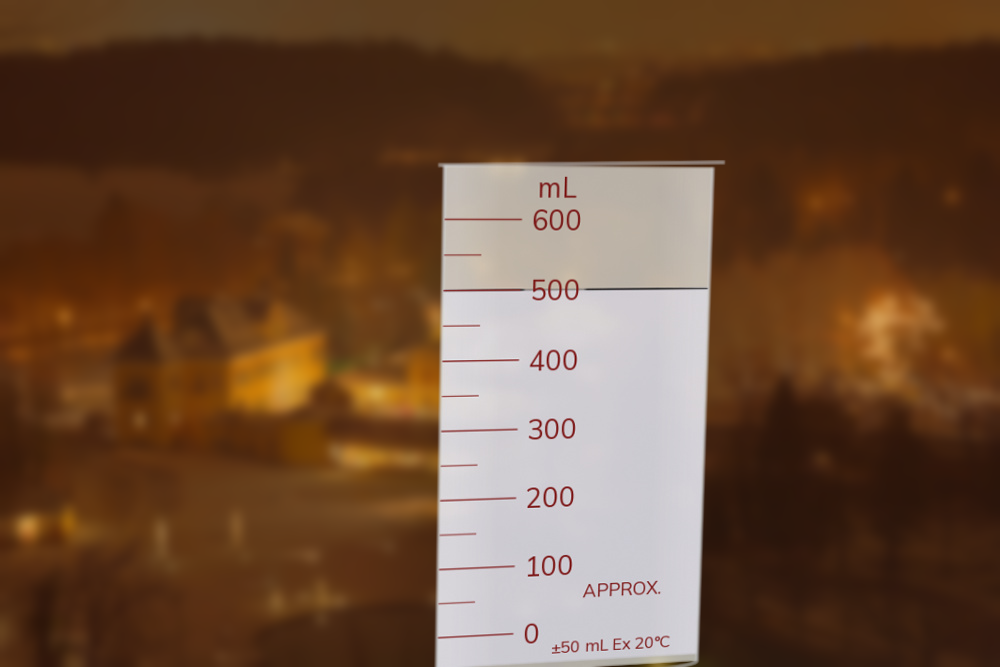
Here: 500 (mL)
